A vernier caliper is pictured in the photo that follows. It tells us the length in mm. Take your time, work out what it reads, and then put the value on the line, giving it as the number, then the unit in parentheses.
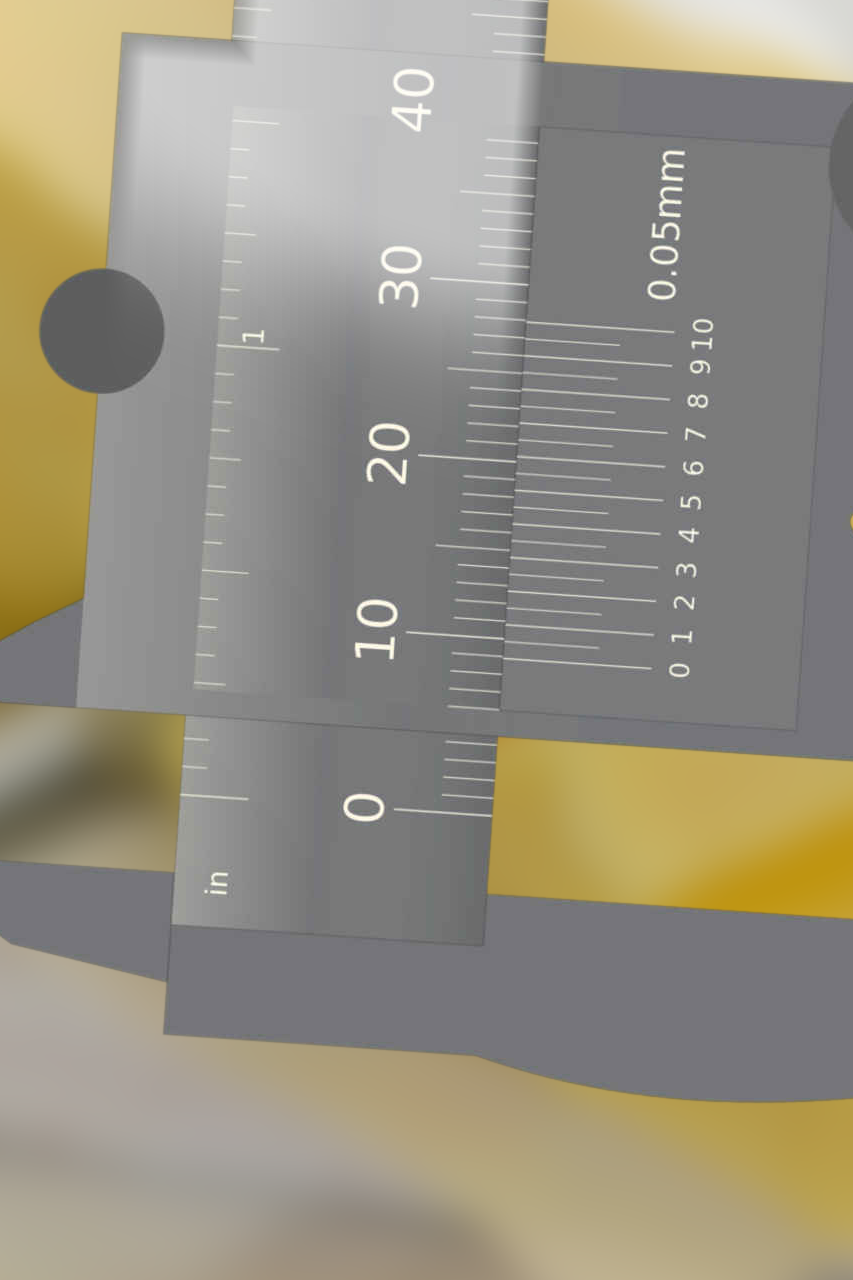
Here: 8.9 (mm)
